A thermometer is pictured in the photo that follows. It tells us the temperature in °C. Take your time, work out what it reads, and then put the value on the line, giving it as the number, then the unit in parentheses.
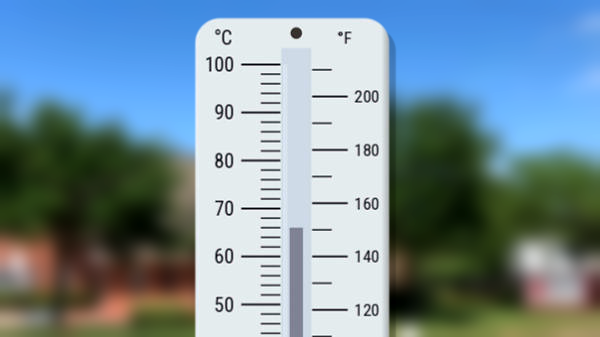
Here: 66 (°C)
